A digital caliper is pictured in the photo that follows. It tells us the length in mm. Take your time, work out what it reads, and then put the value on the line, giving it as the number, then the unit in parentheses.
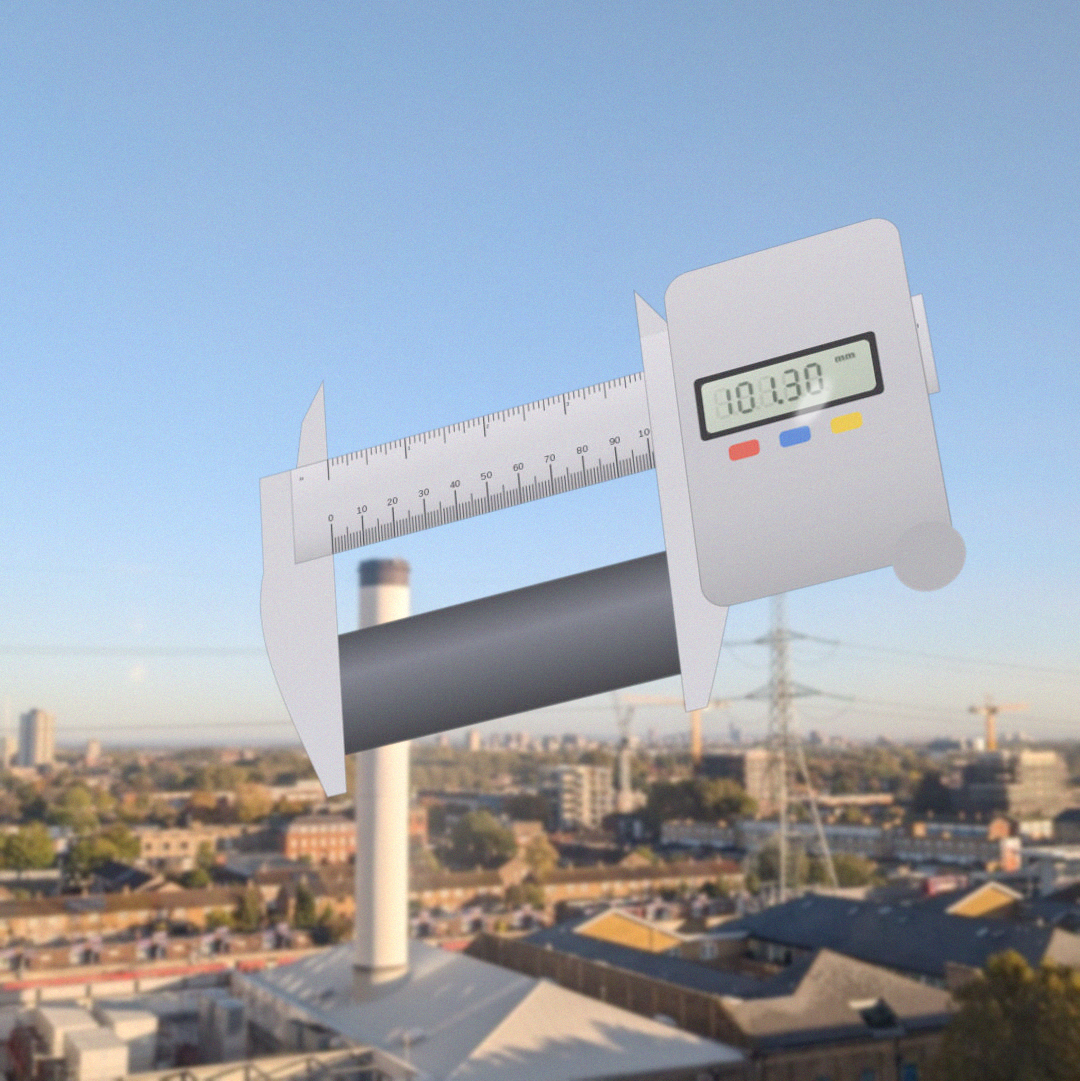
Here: 101.30 (mm)
